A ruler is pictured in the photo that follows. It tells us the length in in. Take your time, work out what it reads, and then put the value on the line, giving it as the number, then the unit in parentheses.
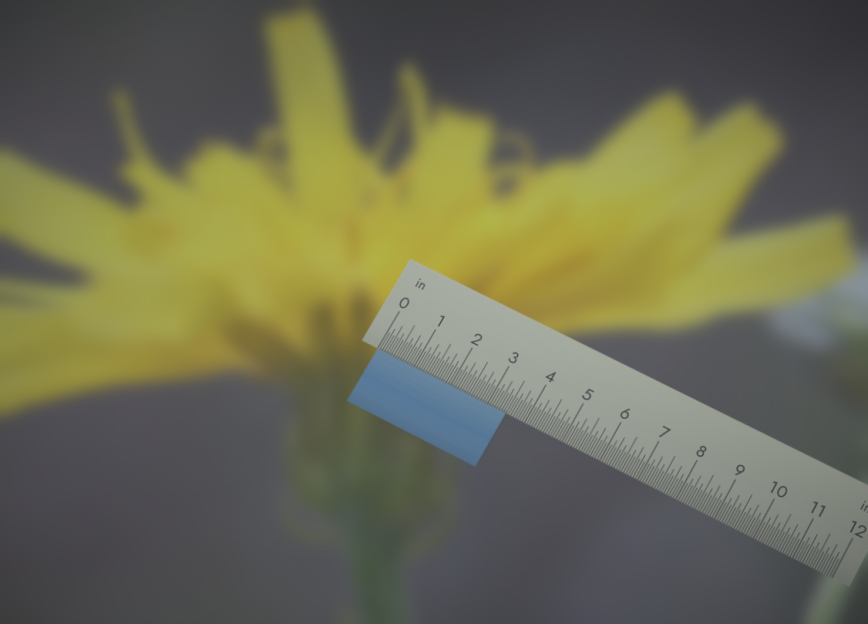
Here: 3.5 (in)
